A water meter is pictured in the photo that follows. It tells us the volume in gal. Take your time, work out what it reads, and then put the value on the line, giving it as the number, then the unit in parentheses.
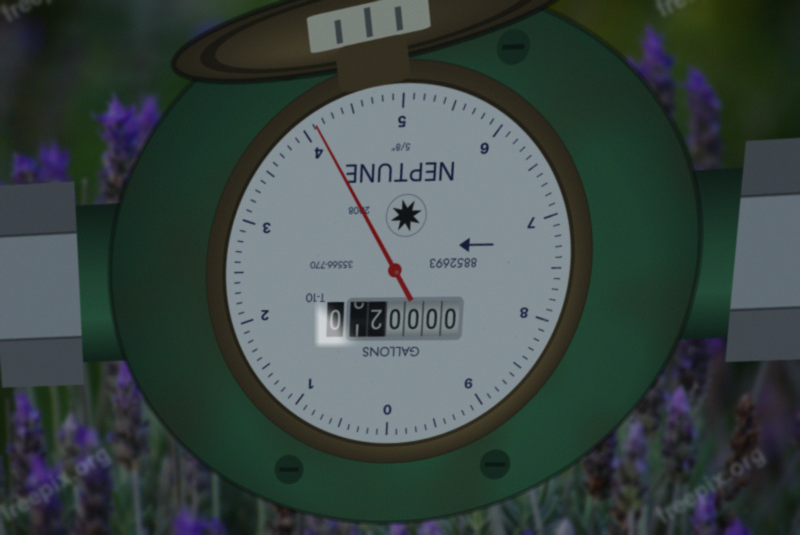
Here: 214.1 (gal)
